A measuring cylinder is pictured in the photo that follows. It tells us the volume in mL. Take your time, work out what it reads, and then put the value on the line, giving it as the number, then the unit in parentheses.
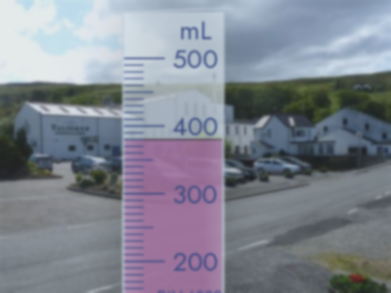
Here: 380 (mL)
